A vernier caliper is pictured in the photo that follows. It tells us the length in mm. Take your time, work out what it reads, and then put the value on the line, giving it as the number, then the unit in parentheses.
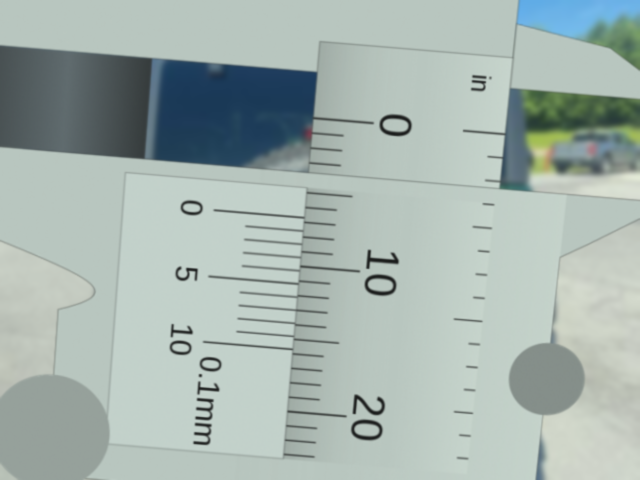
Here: 6.7 (mm)
